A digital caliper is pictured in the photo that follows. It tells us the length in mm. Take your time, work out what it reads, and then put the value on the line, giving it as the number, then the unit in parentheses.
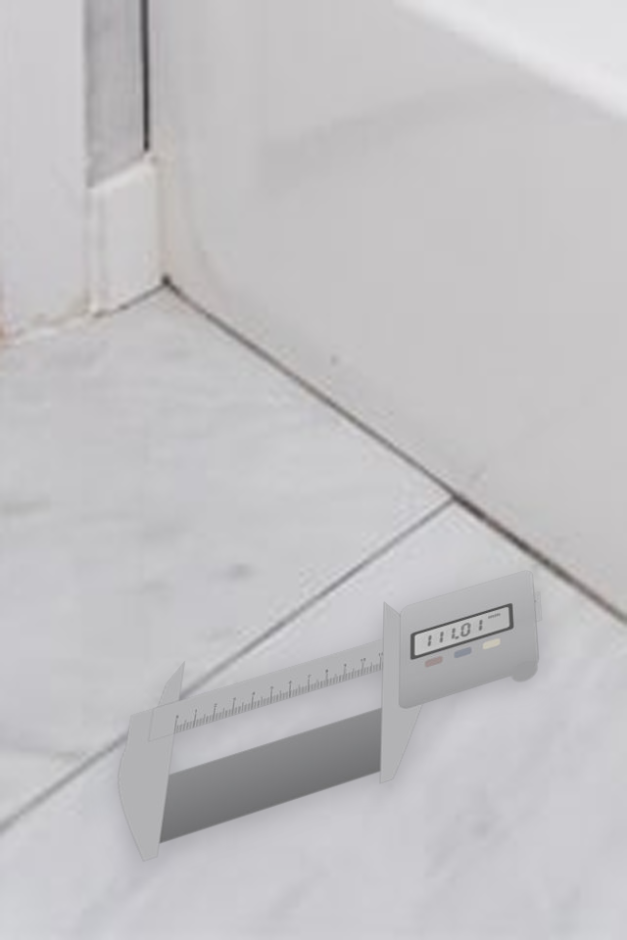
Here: 111.01 (mm)
